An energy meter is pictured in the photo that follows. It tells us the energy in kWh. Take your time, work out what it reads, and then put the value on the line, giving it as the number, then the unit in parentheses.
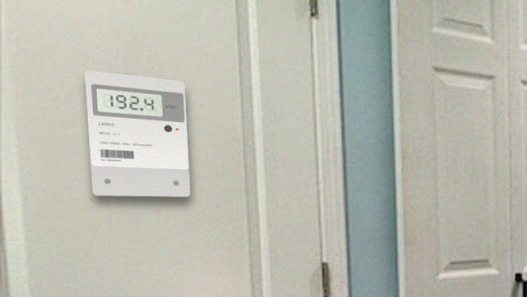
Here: 192.4 (kWh)
